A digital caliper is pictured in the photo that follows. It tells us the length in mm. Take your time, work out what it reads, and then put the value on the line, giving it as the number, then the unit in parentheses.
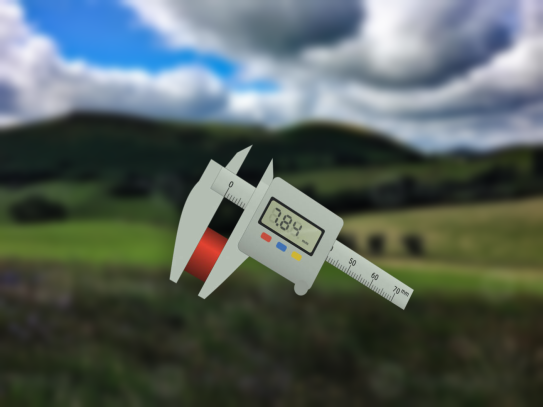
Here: 7.84 (mm)
